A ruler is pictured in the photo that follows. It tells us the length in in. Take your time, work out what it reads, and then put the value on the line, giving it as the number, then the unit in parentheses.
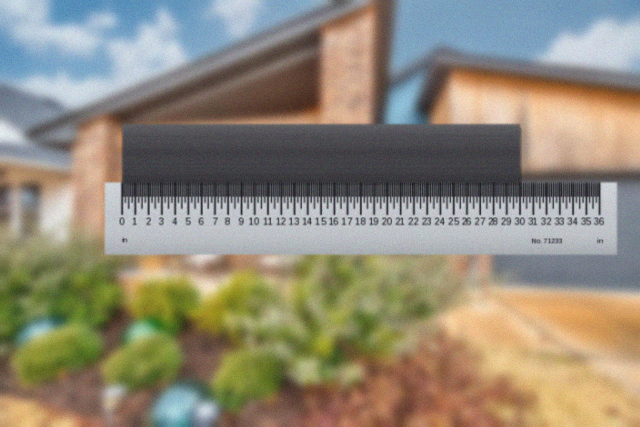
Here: 30 (in)
